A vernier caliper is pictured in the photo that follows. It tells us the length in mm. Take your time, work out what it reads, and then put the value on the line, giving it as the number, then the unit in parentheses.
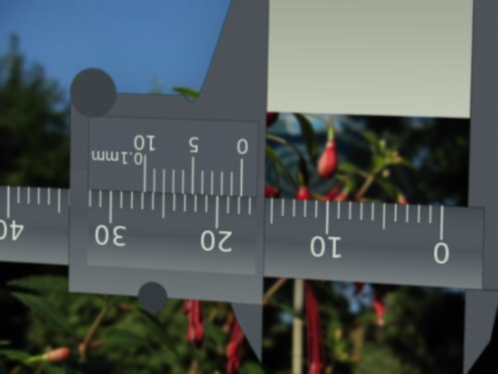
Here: 17.8 (mm)
